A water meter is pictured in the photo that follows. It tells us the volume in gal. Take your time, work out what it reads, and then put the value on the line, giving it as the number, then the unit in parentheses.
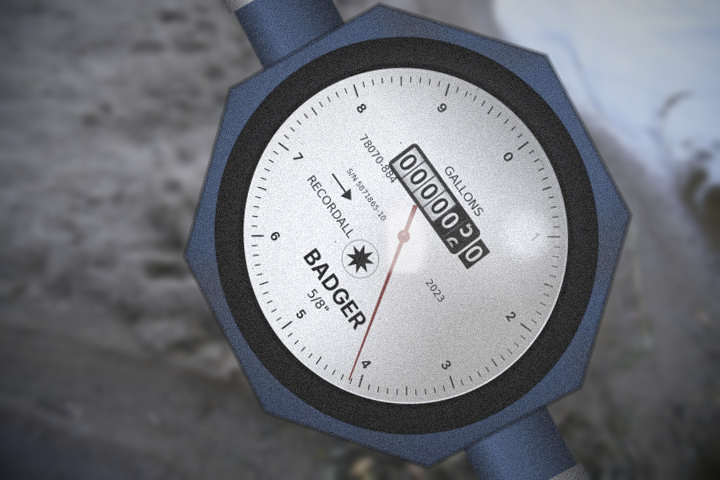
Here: 54.1 (gal)
